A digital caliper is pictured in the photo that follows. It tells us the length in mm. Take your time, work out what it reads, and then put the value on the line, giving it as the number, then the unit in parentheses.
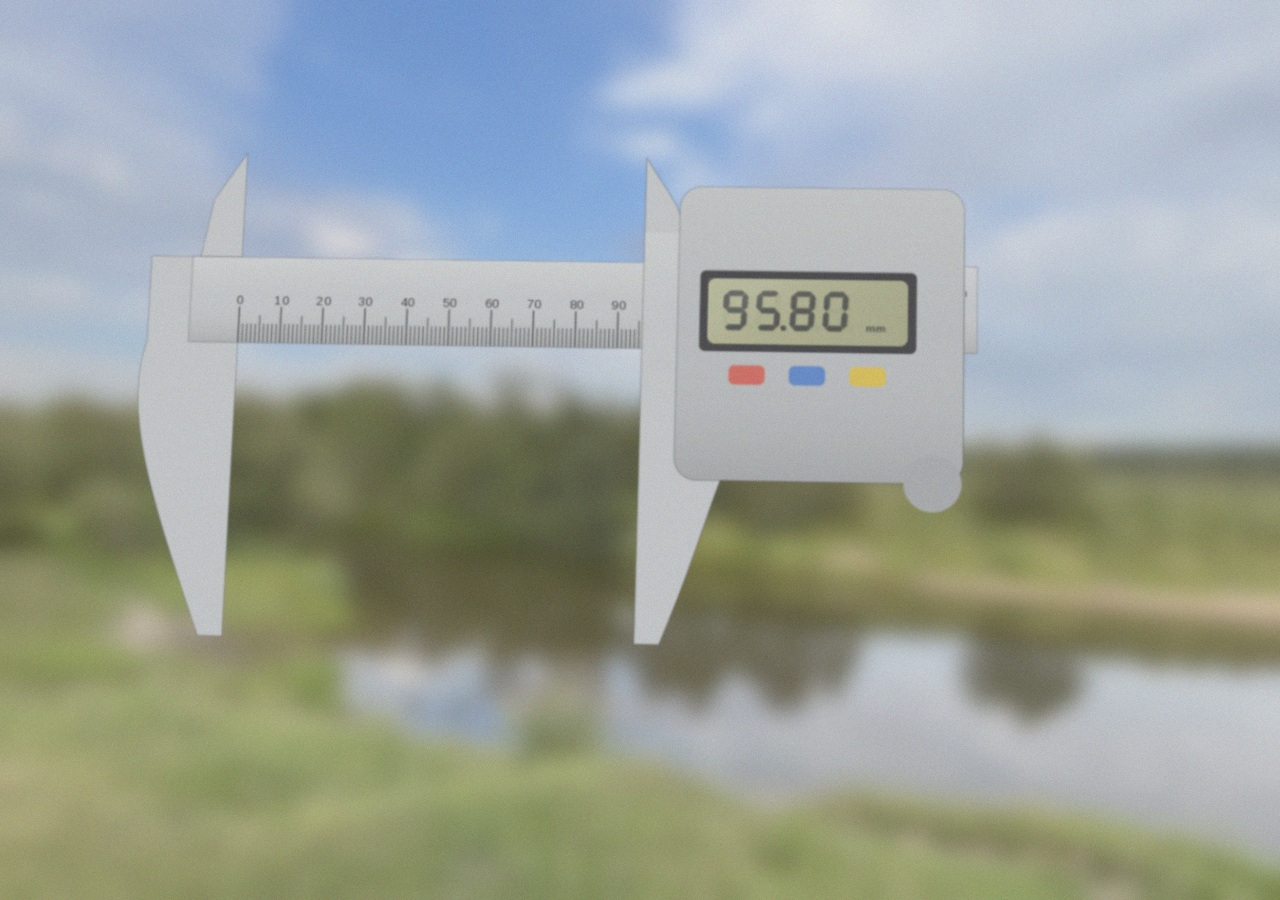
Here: 95.80 (mm)
